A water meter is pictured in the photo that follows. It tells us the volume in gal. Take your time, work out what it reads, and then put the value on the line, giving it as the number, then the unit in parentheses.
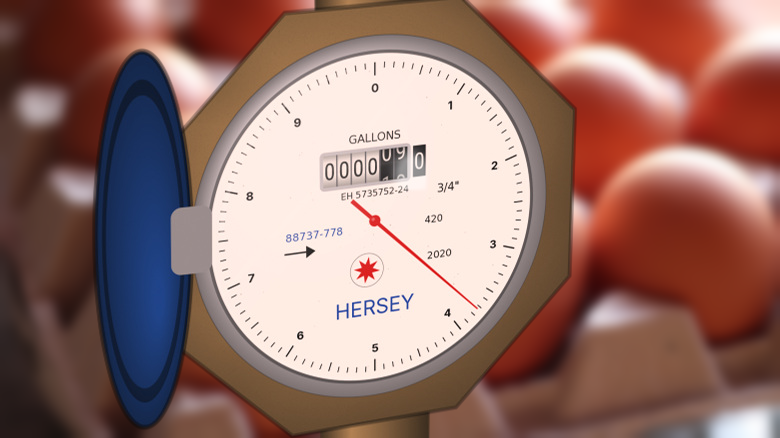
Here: 93.7 (gal)
